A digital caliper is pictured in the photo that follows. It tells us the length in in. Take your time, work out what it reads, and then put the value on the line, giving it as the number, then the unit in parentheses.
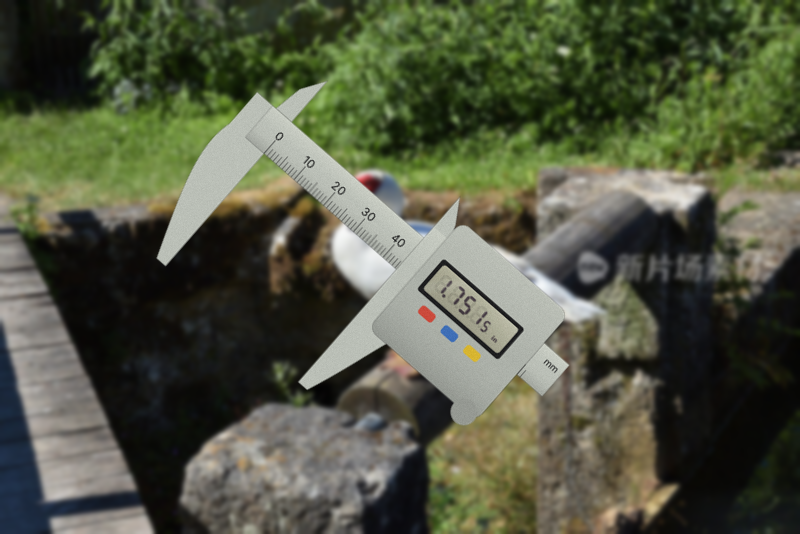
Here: 1.7515 (in)
